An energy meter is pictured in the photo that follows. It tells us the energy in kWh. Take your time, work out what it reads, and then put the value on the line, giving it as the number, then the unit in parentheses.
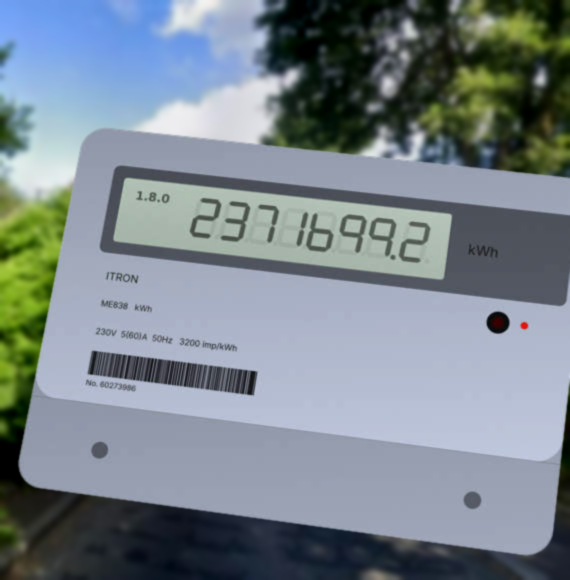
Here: 2371699.2 (kWh)
